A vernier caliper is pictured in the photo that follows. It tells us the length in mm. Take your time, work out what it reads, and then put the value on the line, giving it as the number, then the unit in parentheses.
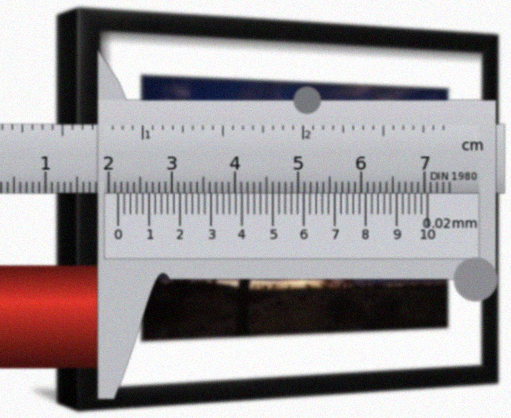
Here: 21.5 (mm)
